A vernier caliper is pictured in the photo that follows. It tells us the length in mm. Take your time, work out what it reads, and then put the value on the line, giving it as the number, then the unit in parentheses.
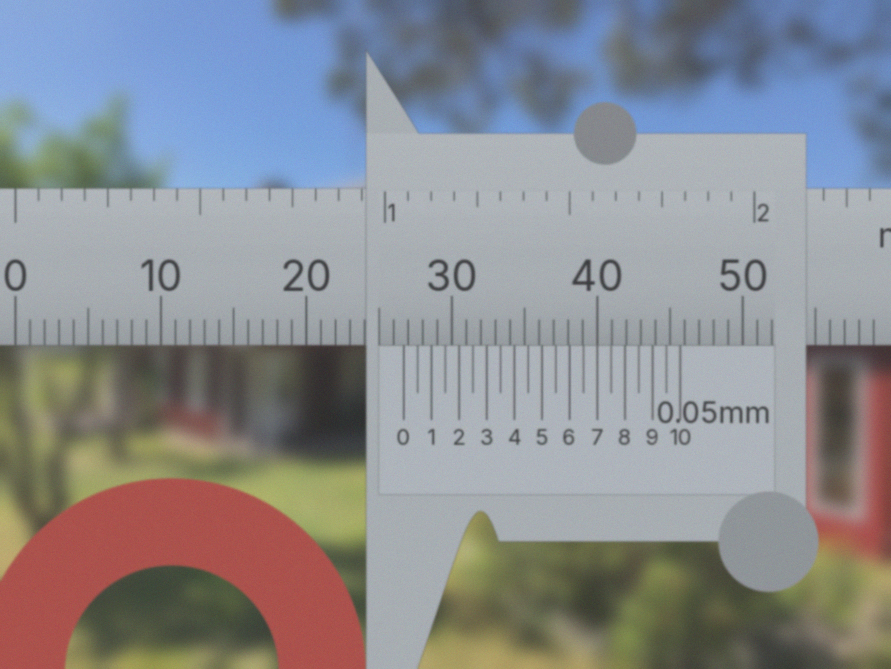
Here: 26.7 (mm)
